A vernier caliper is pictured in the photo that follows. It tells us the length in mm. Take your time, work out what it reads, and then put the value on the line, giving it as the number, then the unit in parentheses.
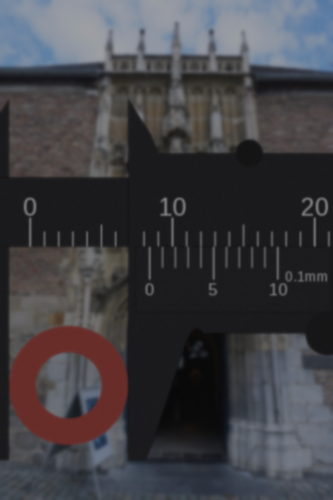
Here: 8.4 (mm)
